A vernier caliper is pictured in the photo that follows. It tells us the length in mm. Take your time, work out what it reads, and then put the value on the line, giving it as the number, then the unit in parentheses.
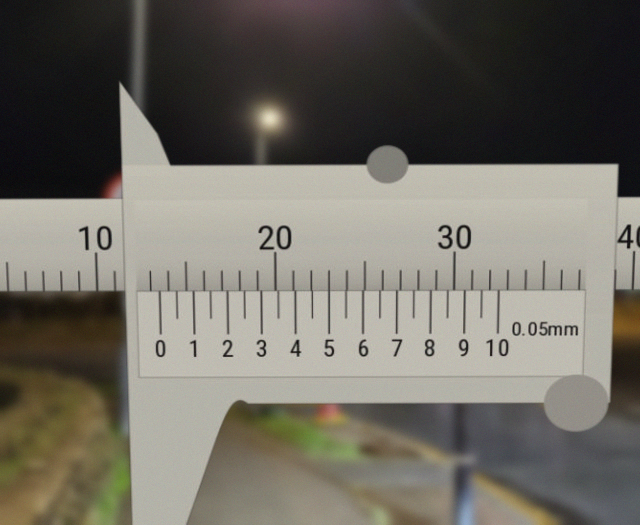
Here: 13.5 (mm)
